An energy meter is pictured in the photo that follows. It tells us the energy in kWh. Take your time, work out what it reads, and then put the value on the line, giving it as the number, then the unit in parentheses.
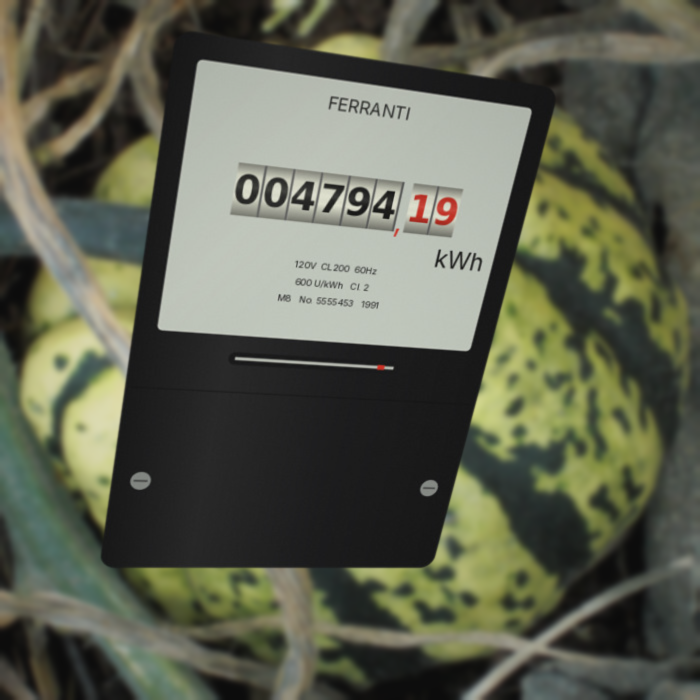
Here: 4794.19 (kWh)
